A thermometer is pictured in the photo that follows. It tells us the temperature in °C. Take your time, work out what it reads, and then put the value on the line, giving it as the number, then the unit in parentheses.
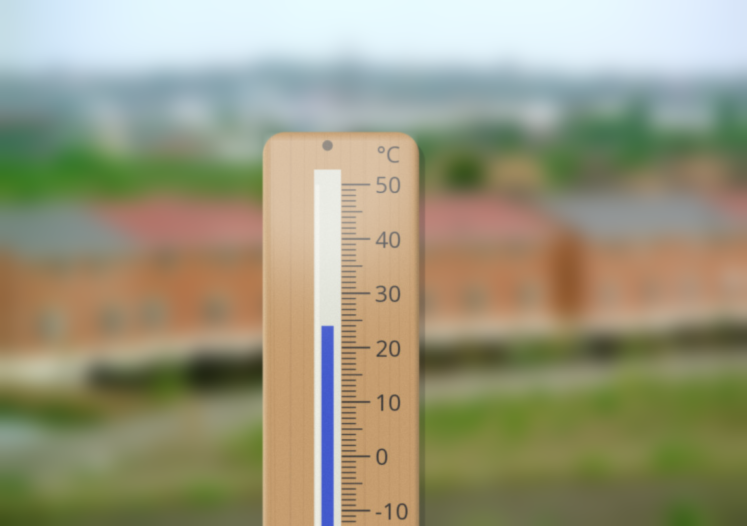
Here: 24 (°C)
